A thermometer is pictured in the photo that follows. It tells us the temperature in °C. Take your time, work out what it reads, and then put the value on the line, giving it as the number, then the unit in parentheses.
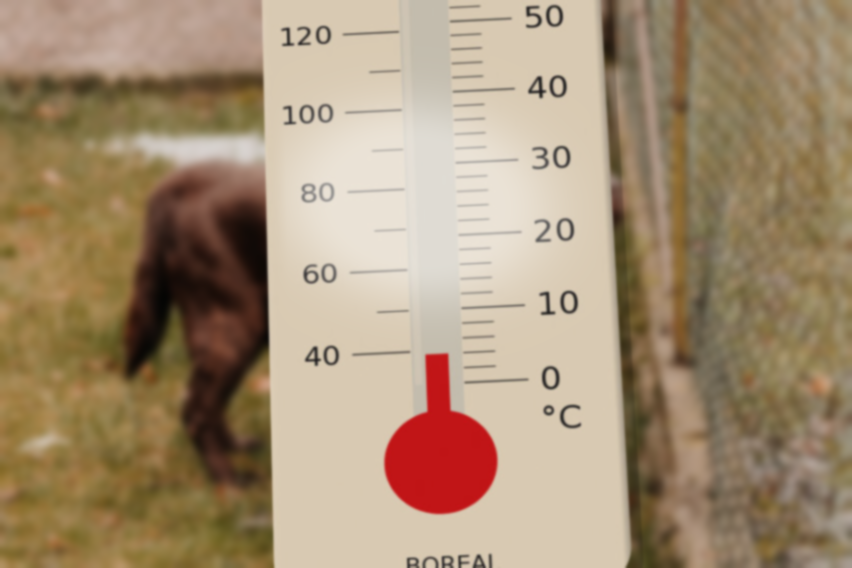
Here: 4 (°C)
